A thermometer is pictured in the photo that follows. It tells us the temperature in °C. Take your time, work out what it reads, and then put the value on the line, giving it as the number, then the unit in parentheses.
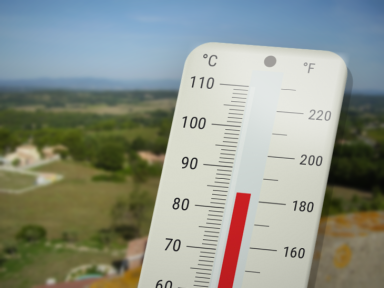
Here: 84 (°C)
